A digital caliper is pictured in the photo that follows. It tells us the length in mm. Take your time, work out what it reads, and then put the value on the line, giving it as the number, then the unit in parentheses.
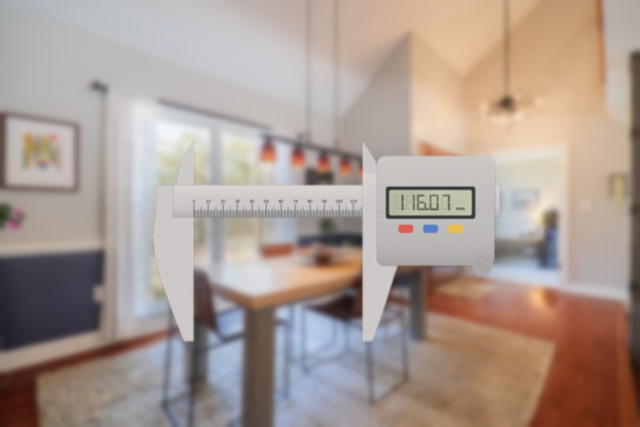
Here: 116.07 (mm)
